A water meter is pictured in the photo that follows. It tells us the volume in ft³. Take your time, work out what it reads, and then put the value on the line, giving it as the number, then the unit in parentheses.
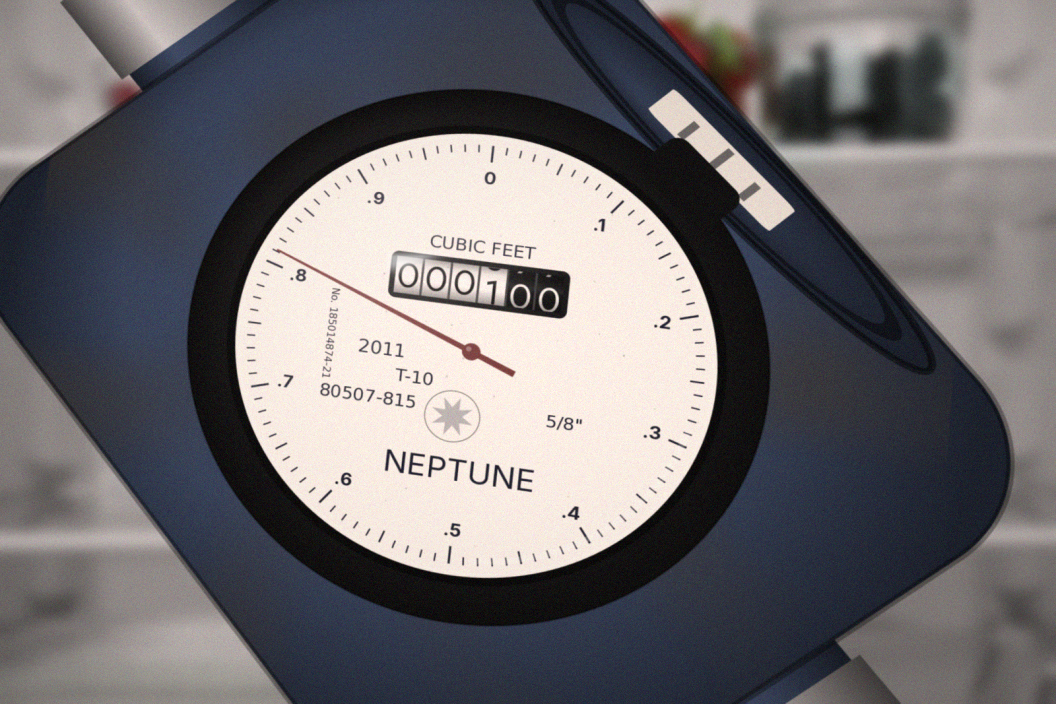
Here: 99.81 (ft³)
